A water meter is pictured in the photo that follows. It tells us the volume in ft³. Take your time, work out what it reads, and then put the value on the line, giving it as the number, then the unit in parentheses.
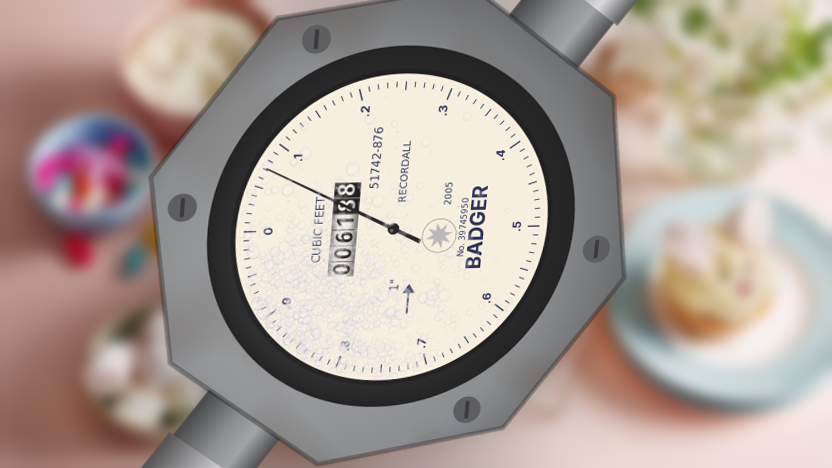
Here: 6188.07 (ft³)
